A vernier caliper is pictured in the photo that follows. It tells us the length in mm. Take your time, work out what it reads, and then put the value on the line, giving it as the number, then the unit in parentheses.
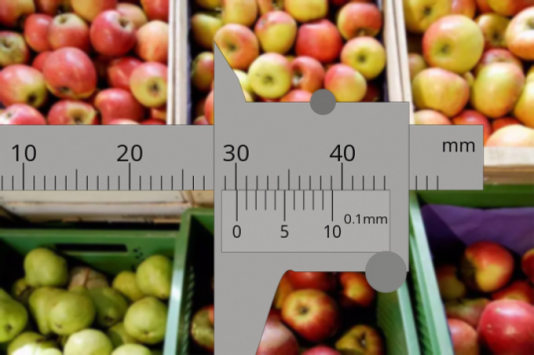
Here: 30.1 (mm)
